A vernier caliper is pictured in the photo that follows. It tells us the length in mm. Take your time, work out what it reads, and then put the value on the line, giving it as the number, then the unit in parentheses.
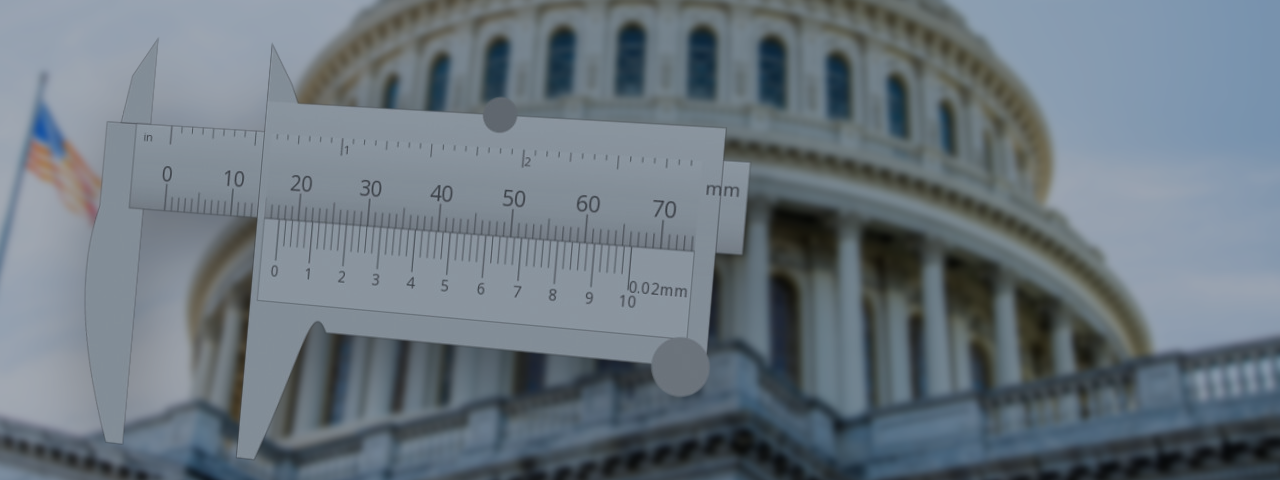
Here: 17.2 (mm)
